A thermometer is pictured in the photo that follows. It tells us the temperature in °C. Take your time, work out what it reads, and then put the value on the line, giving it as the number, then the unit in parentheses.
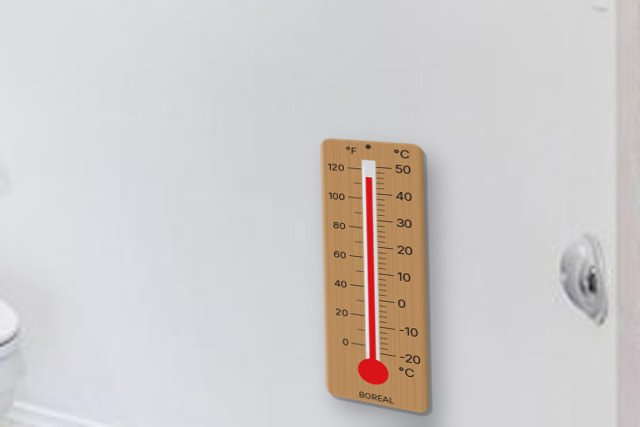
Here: 46 (°C)
